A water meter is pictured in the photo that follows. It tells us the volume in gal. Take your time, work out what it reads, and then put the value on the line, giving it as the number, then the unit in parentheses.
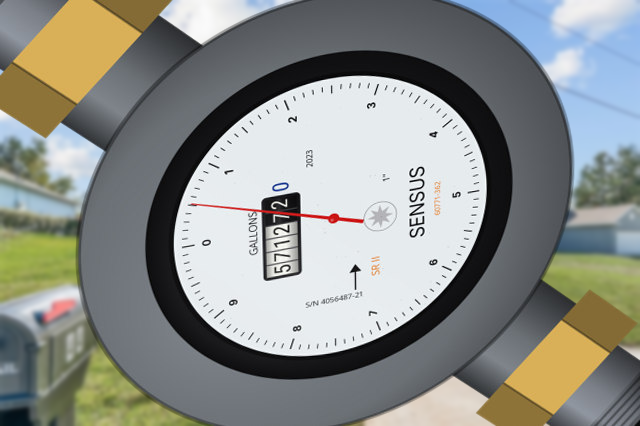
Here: 5712720.5 (gal)
